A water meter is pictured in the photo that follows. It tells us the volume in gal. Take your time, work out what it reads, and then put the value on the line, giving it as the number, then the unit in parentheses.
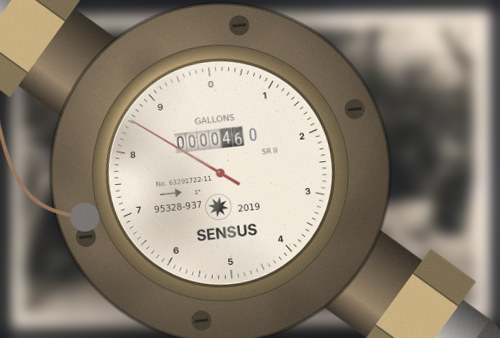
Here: 458.5 (gal)
